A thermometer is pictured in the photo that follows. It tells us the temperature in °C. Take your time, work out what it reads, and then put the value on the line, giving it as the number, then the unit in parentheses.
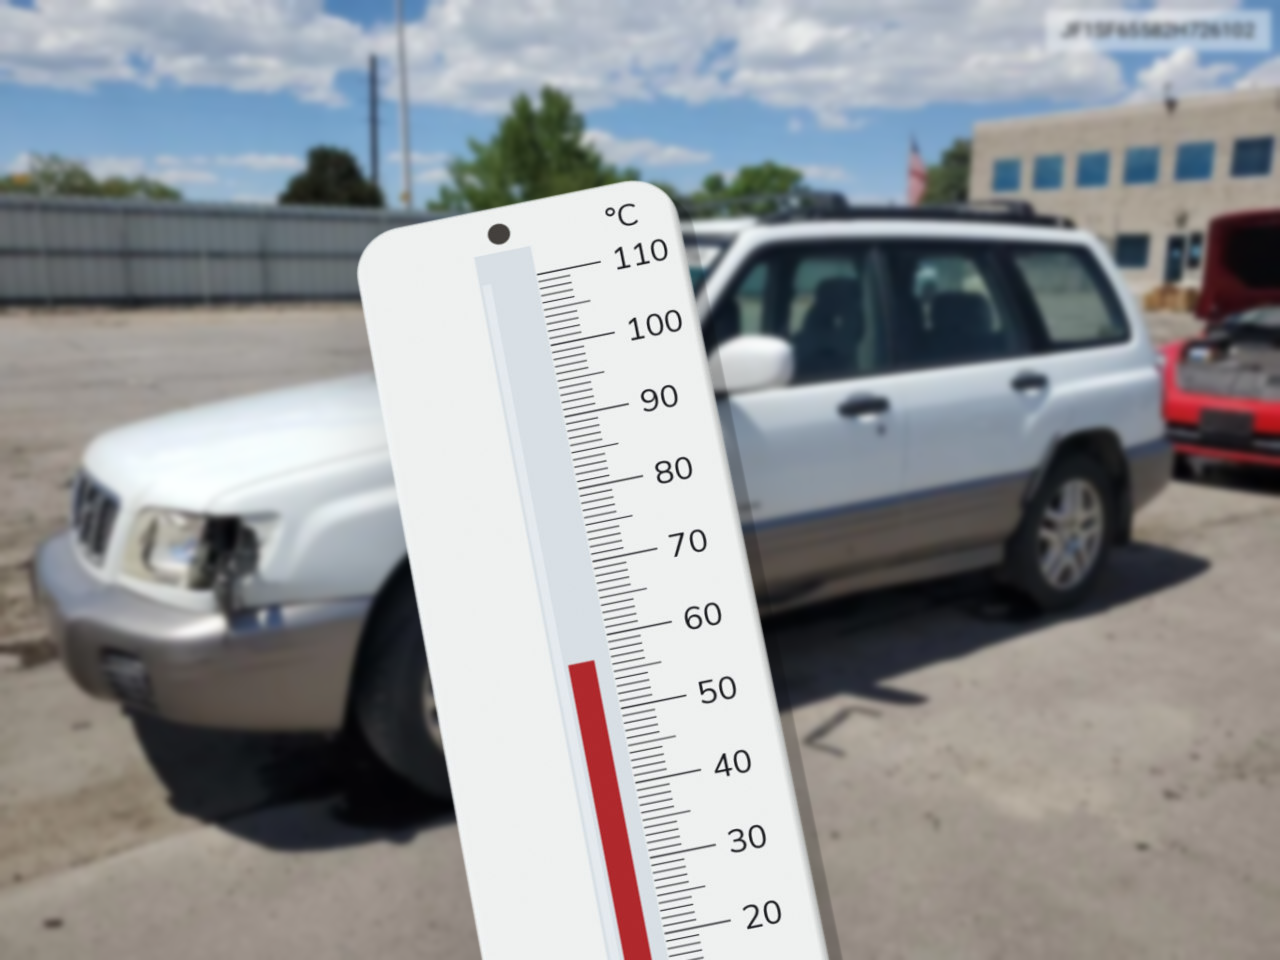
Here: 57 (°C)
